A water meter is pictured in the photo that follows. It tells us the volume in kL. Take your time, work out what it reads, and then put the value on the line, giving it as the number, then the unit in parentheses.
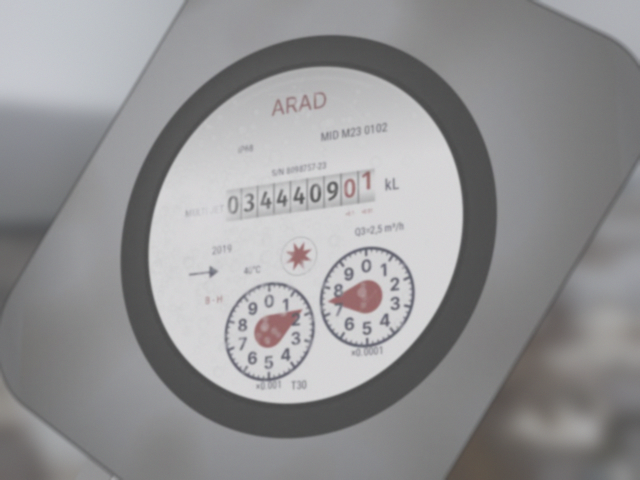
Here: 344409.0117 (kL)
